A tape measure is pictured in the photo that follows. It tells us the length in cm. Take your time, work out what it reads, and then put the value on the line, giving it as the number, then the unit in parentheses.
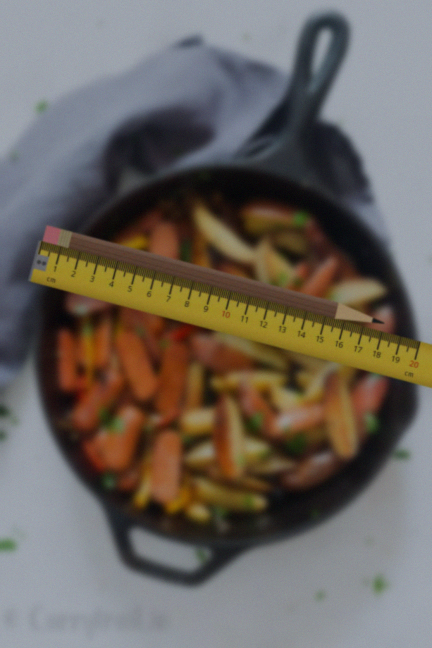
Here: 18 (cm)
